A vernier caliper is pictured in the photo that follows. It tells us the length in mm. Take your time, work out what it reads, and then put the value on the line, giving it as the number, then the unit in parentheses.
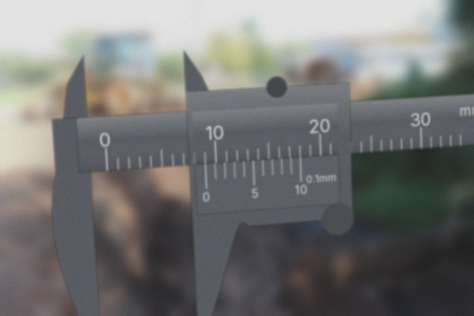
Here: 9.0 (mm)
